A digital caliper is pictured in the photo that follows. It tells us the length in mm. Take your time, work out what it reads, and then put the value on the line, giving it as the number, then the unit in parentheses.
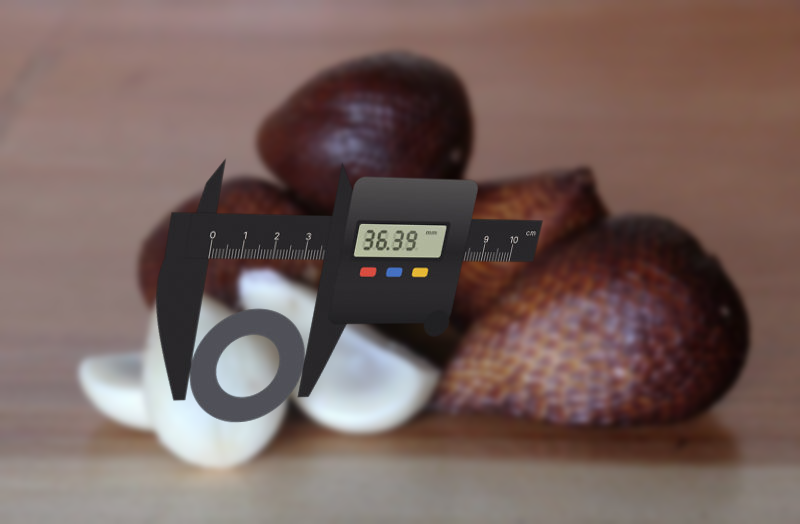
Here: 36.39 (mm)
